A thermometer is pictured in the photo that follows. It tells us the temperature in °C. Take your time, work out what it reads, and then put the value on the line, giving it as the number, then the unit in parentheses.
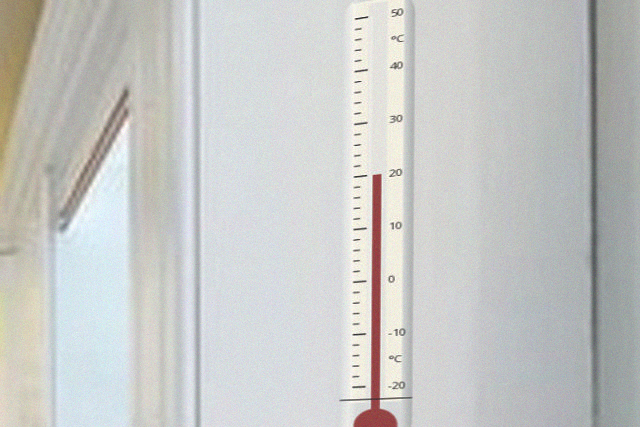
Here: 20 (°C)
